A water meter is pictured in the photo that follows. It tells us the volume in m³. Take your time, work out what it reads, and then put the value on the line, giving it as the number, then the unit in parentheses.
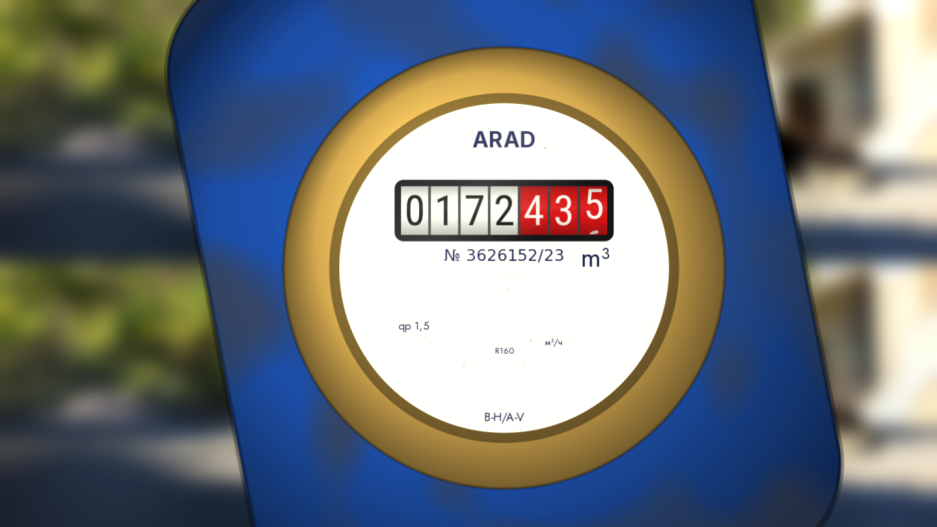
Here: 172.435 (m³)
